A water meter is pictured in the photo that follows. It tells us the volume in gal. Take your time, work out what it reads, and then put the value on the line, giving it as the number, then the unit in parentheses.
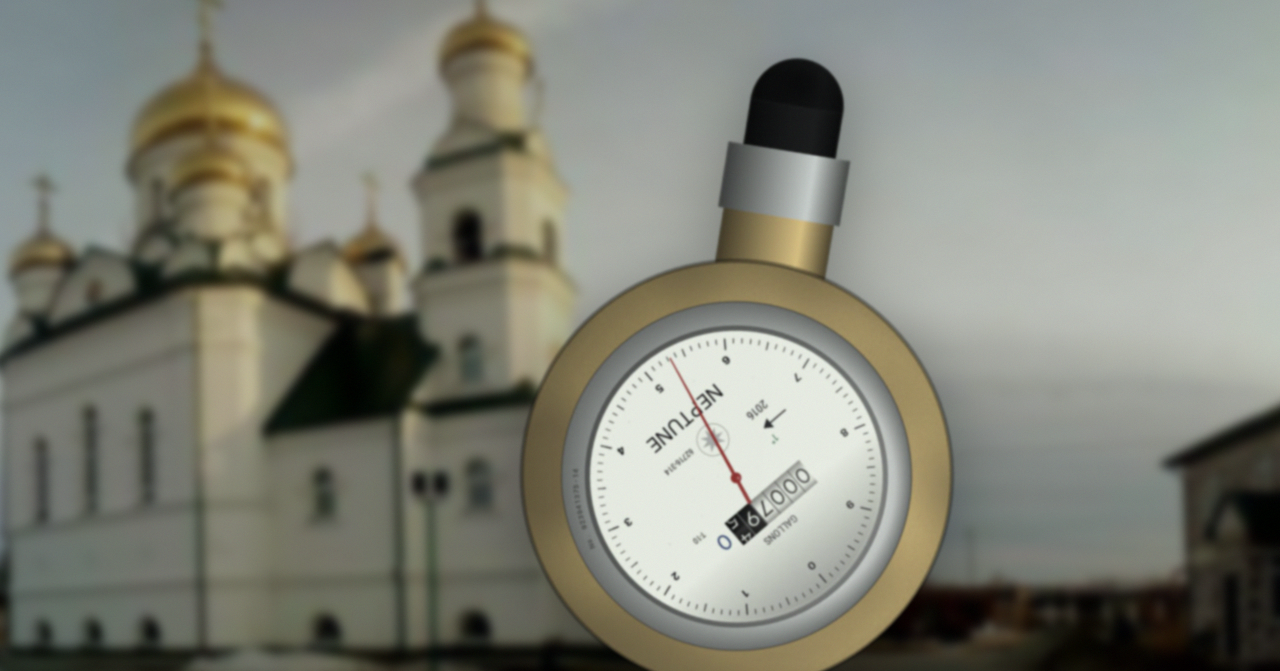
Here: 7945.3 (gal)
